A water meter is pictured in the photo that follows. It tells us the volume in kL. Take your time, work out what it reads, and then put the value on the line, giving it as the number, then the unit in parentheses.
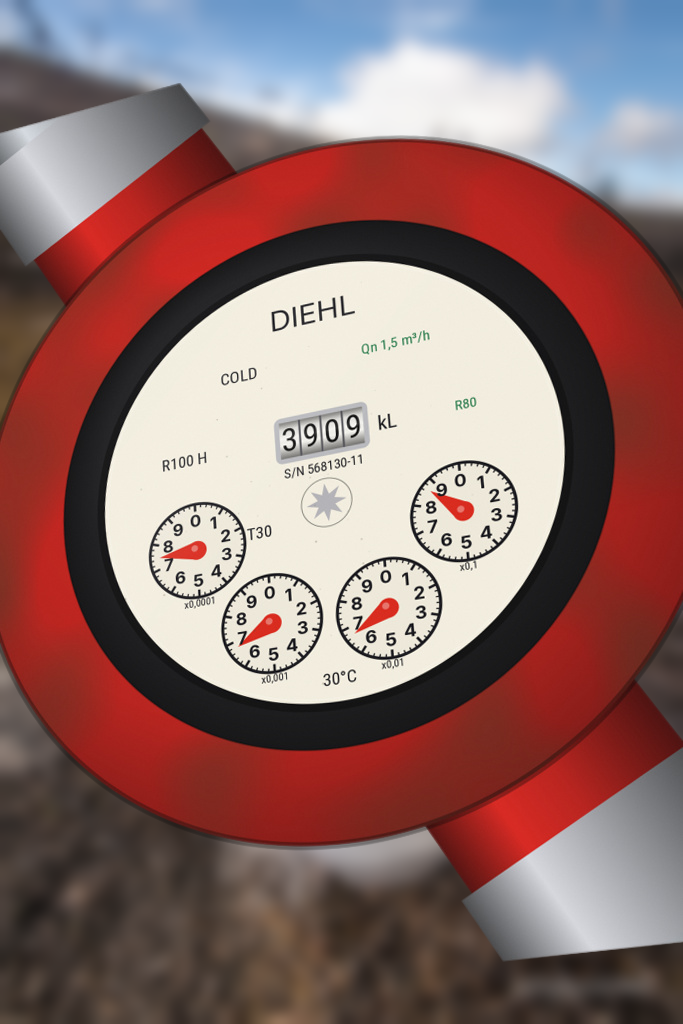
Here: 3909.8667 (kL)
